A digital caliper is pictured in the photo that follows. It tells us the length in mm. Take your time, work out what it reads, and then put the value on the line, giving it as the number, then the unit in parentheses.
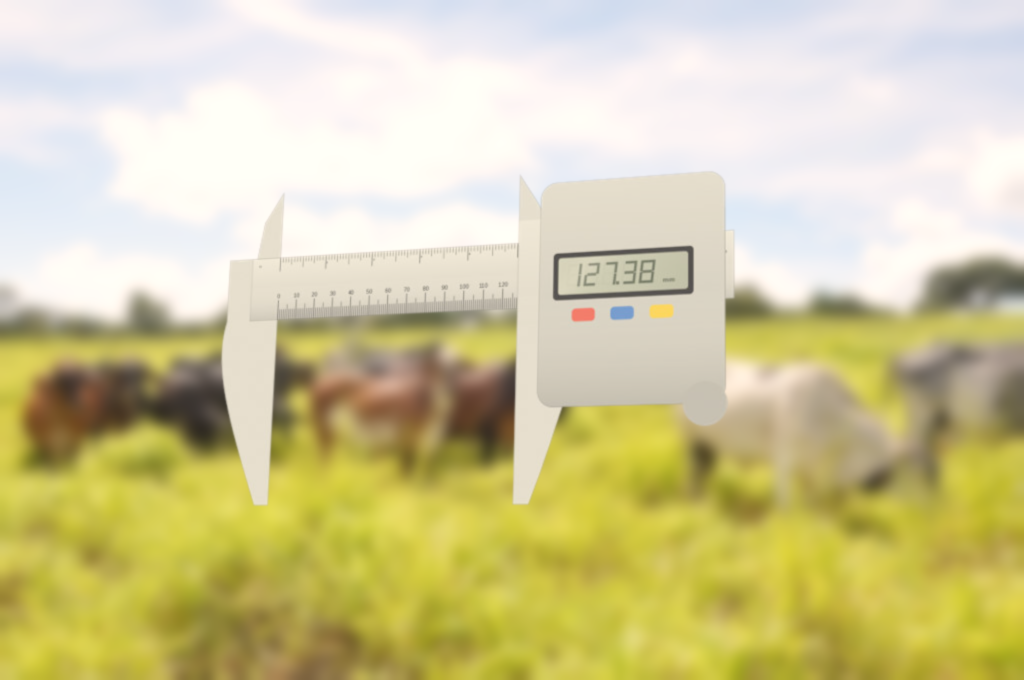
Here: 127.38 (mm)
